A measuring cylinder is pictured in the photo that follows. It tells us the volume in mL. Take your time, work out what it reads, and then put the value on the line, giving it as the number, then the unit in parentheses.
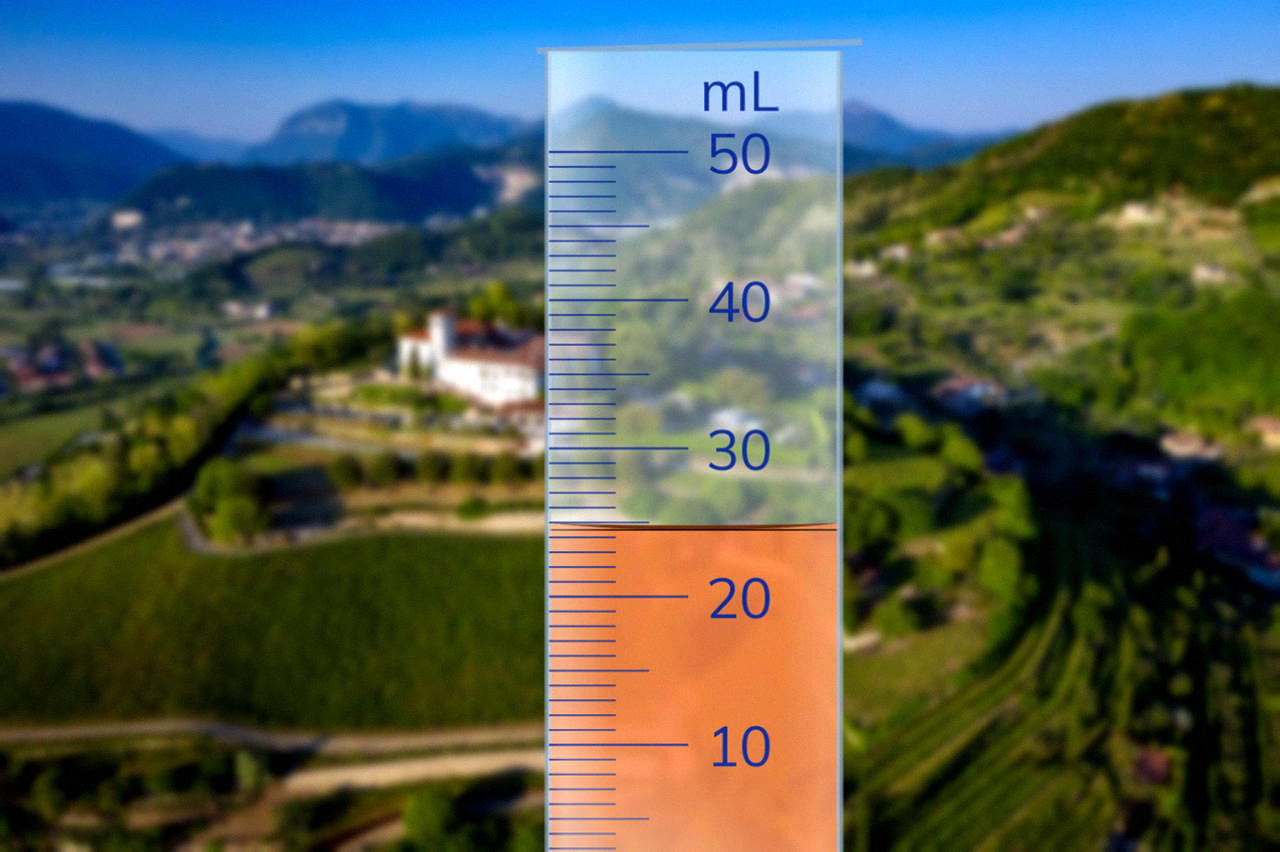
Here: 24.5 (mL)
